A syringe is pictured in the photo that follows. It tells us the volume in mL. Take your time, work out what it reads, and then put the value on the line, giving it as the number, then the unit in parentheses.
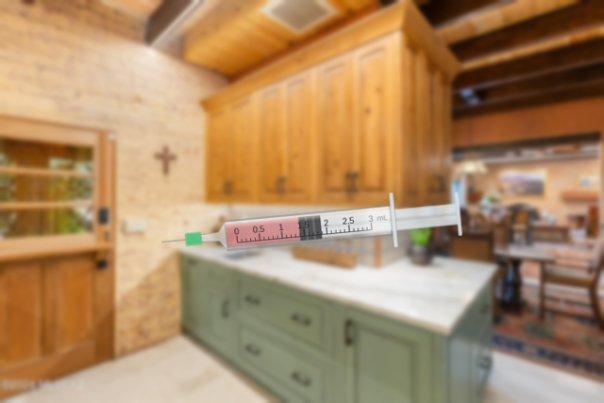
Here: 1.4 (mL)
